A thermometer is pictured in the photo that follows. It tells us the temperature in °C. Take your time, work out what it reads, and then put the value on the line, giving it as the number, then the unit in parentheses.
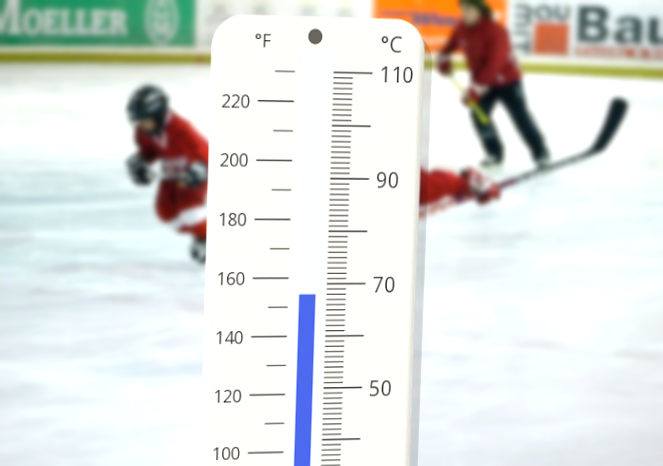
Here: 68 (°C)
